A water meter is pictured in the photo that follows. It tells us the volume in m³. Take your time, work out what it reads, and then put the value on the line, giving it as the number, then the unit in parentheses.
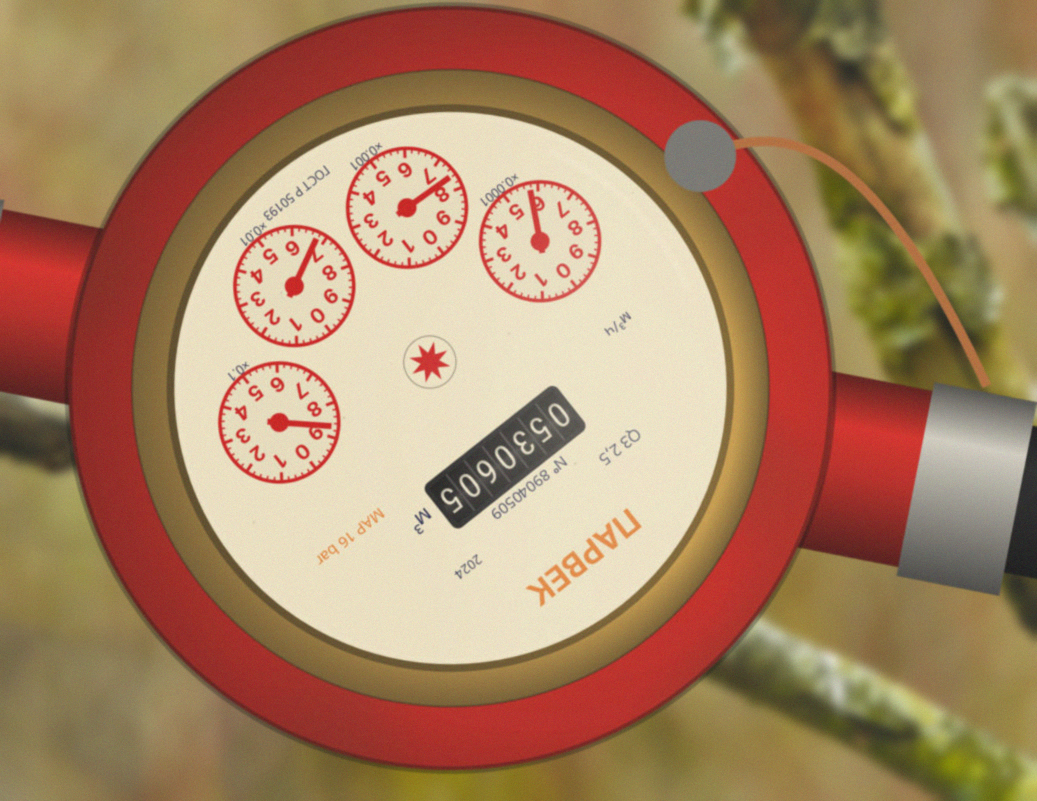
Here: 530605.8675 (m³)
